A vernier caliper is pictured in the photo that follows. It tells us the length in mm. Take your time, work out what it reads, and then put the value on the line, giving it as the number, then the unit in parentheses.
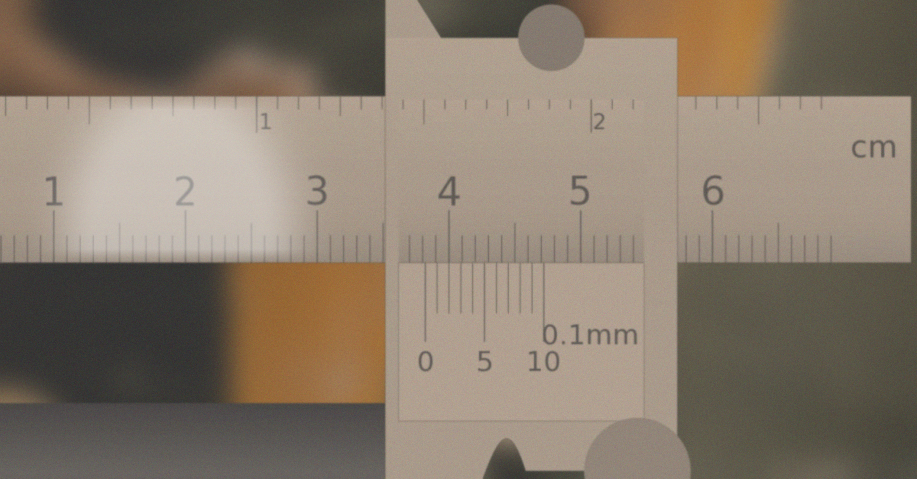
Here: 38.2 (mm)
